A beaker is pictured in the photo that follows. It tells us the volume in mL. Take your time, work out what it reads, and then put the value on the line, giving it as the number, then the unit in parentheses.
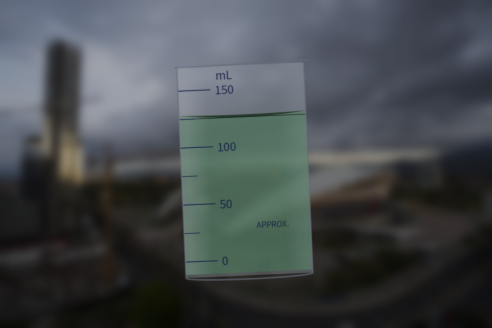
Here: 125 (mL)
